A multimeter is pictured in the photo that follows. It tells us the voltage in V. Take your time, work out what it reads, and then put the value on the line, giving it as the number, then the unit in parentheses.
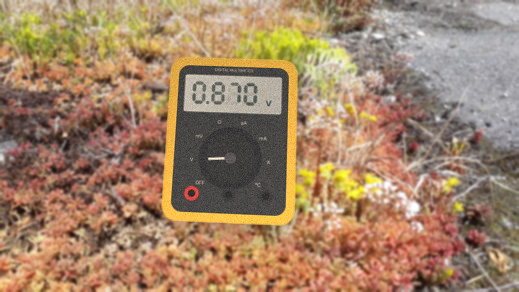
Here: 0.870 (V)
